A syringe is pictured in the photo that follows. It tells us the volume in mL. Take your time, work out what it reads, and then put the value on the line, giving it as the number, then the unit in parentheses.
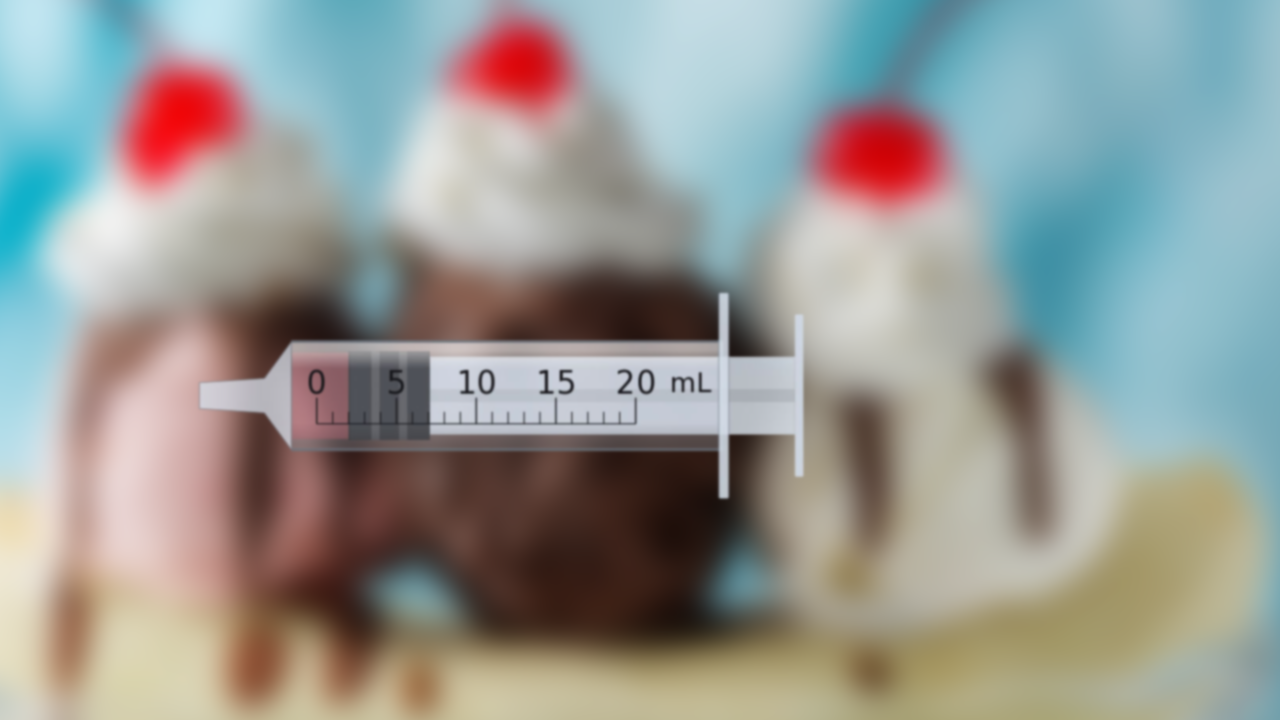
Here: 2 (mL)
